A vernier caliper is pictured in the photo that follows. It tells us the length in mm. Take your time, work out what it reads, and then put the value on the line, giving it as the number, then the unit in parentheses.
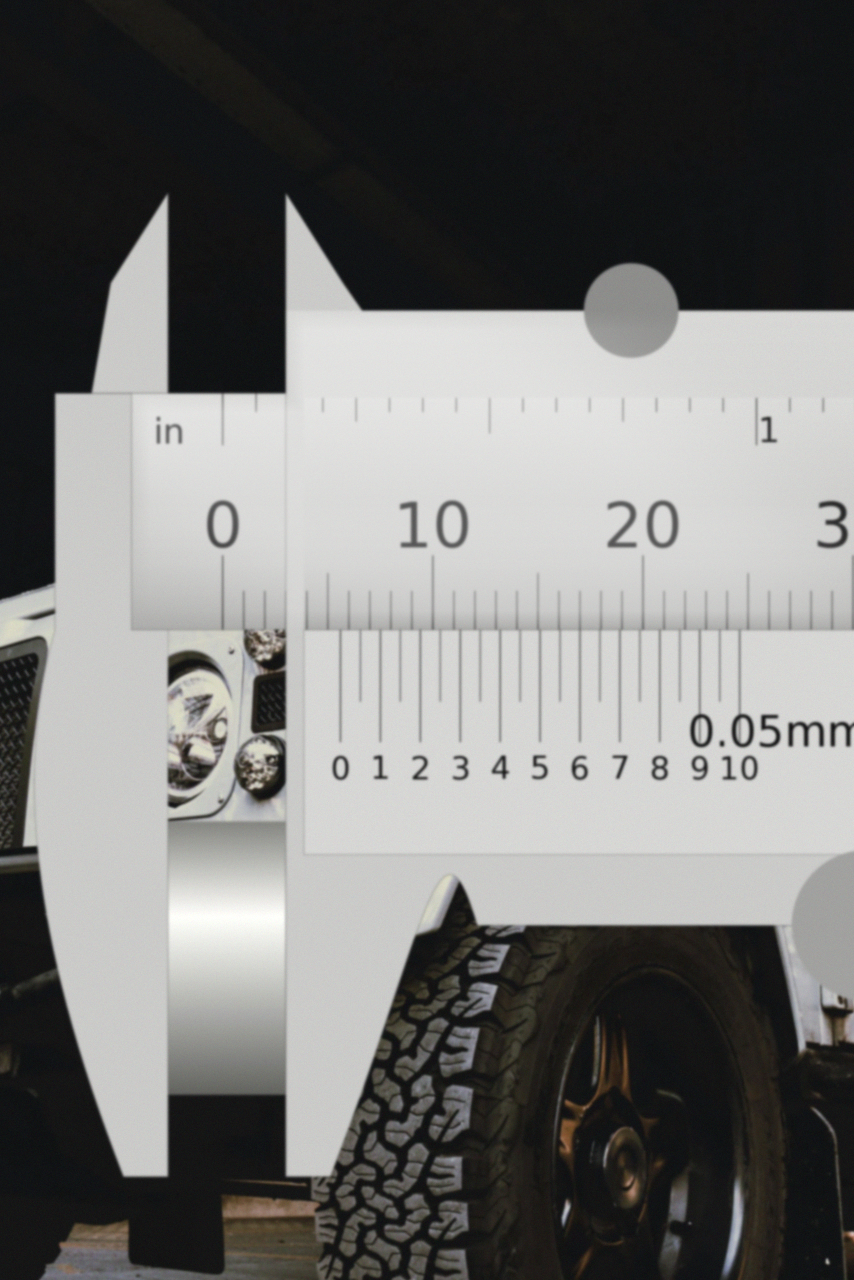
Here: 5.6 (mm)
